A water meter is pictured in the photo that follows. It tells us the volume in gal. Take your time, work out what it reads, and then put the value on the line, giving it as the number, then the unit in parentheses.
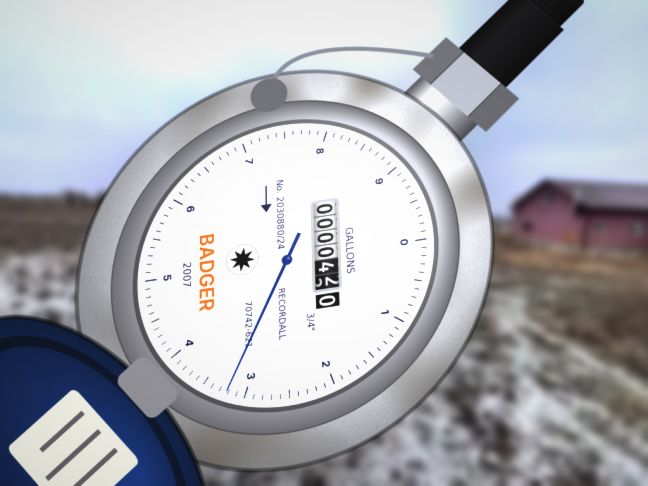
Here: 423.2 (gal)
